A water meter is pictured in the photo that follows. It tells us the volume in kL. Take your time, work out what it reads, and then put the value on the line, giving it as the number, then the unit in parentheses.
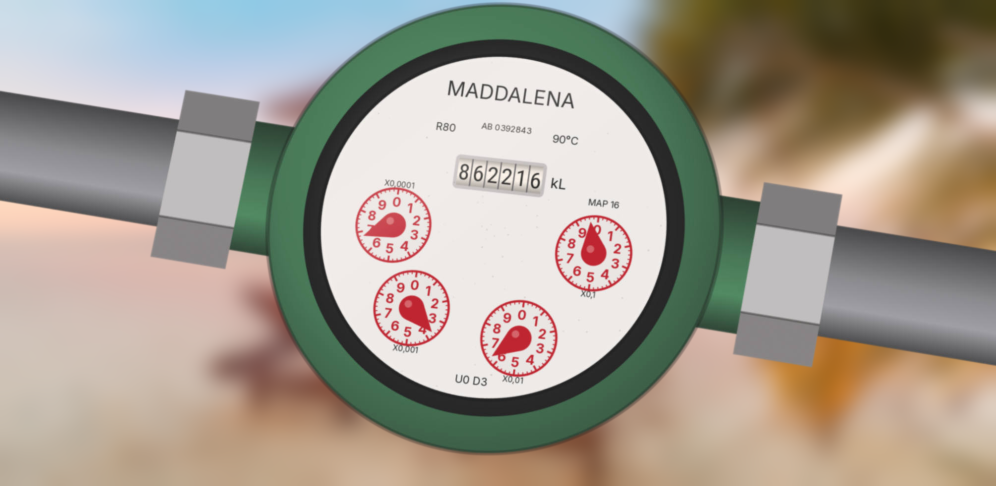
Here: 862215.9636 (kL)
